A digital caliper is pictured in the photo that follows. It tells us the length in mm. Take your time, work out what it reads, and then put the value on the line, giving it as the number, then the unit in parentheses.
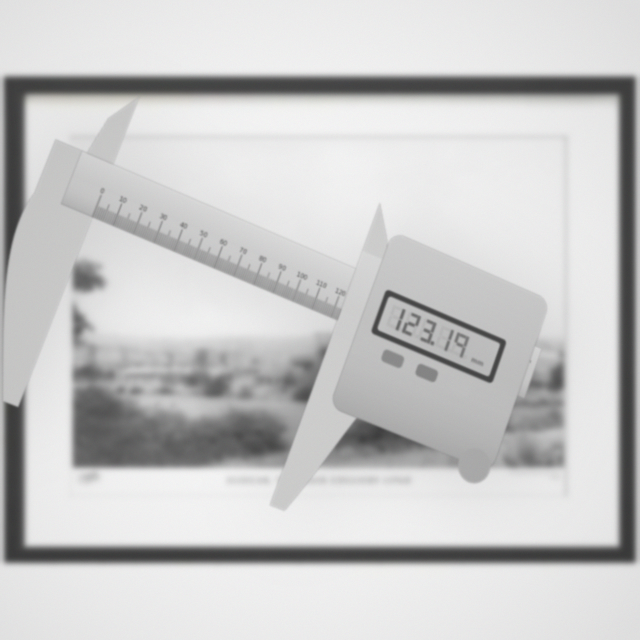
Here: 123.19 (mm)
